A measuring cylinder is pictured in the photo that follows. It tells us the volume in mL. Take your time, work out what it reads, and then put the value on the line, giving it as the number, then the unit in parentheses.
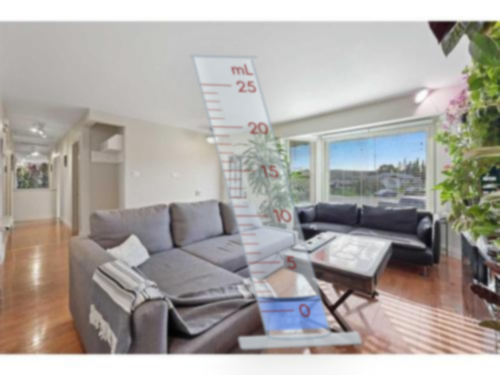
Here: 1 (mL)
